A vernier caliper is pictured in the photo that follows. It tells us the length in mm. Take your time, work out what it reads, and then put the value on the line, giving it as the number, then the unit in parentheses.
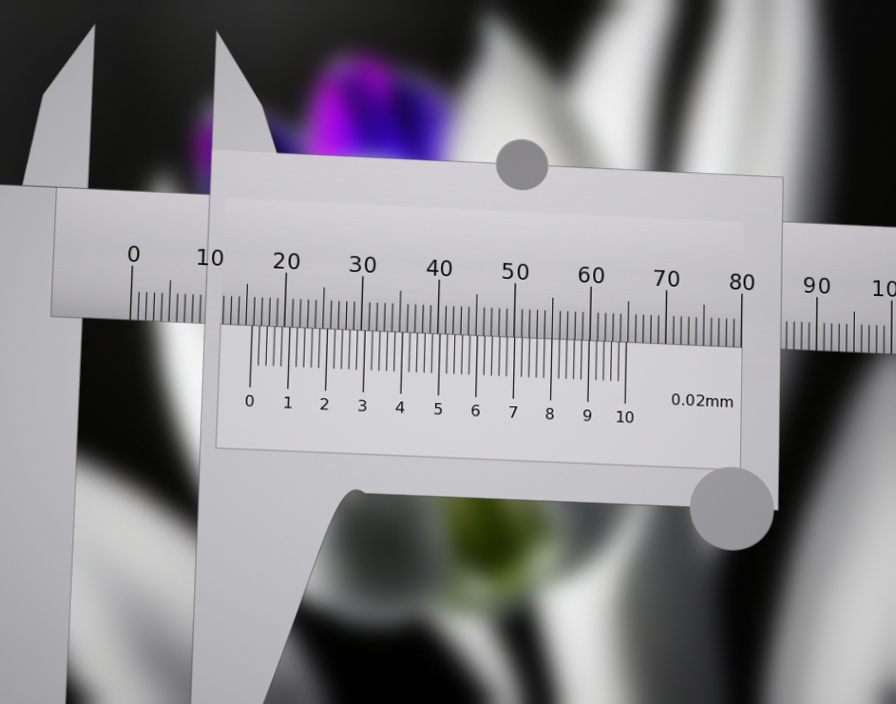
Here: 15.8 (mm)
